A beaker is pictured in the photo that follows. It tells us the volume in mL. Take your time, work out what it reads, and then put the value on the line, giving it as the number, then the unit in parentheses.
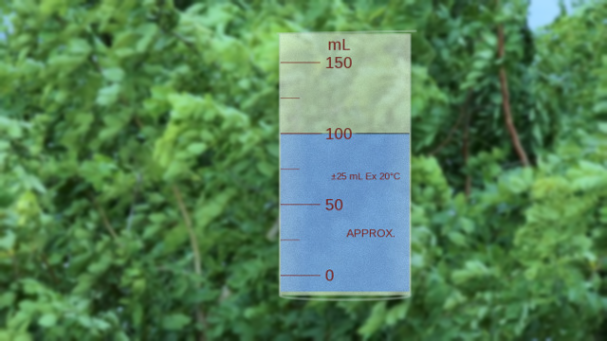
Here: 100 (mL)
